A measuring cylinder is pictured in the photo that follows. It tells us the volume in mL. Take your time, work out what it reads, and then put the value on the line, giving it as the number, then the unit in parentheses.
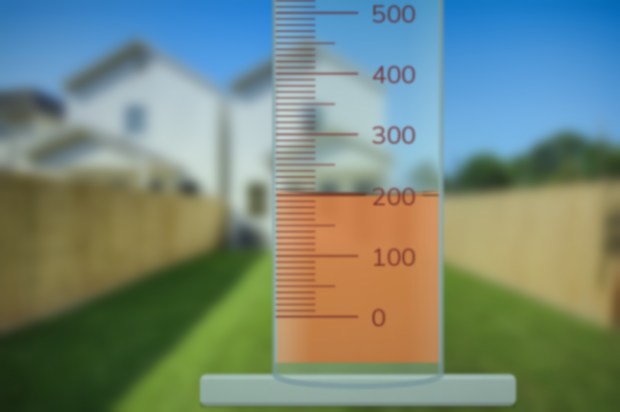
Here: 200 (mL)
